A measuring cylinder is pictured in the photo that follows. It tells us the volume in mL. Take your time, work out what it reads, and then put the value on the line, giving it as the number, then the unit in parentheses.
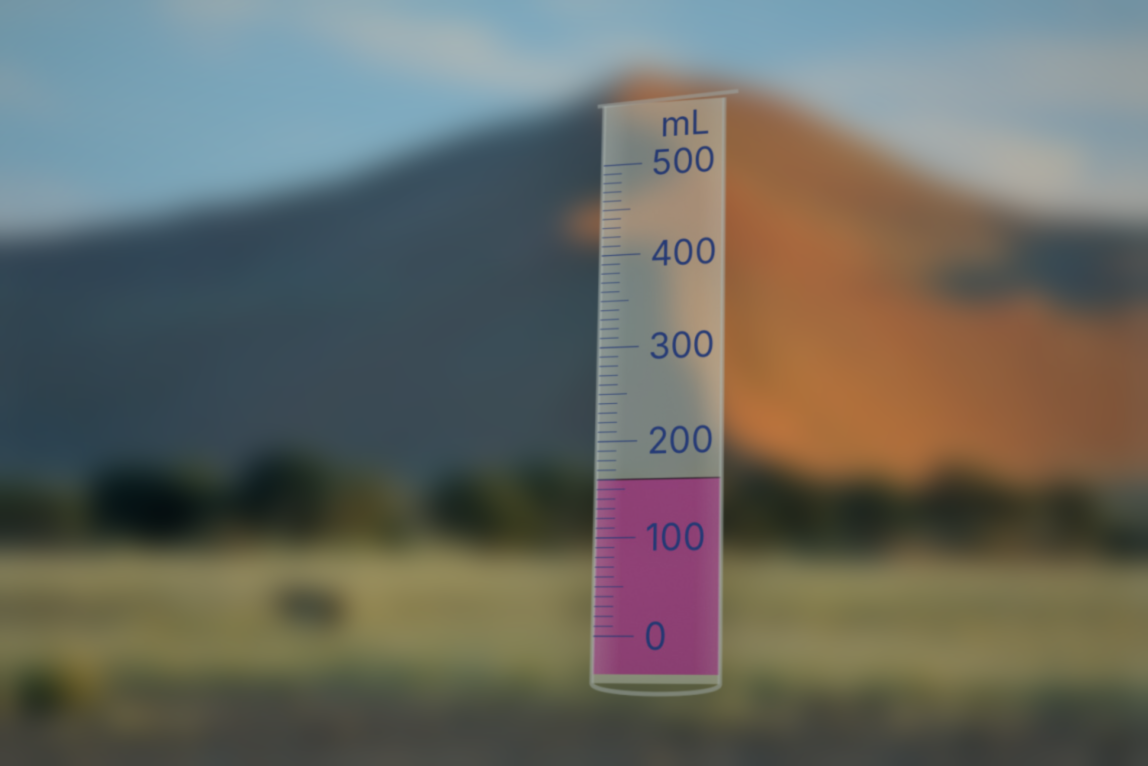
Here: 160 (mL)
